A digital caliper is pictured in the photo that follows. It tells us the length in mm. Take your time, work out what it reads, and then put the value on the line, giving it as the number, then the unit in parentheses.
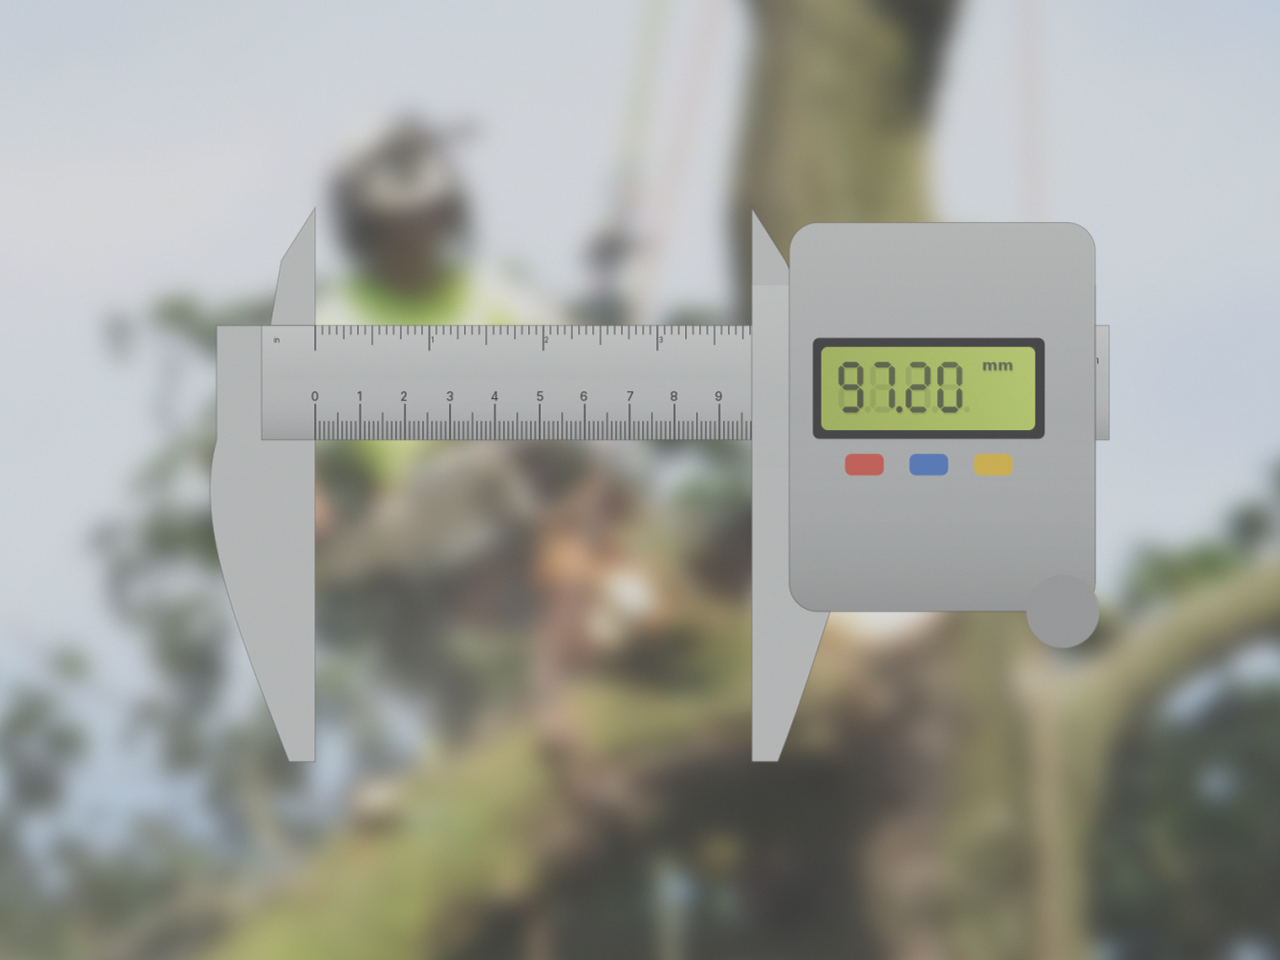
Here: 97.20 (mm)
